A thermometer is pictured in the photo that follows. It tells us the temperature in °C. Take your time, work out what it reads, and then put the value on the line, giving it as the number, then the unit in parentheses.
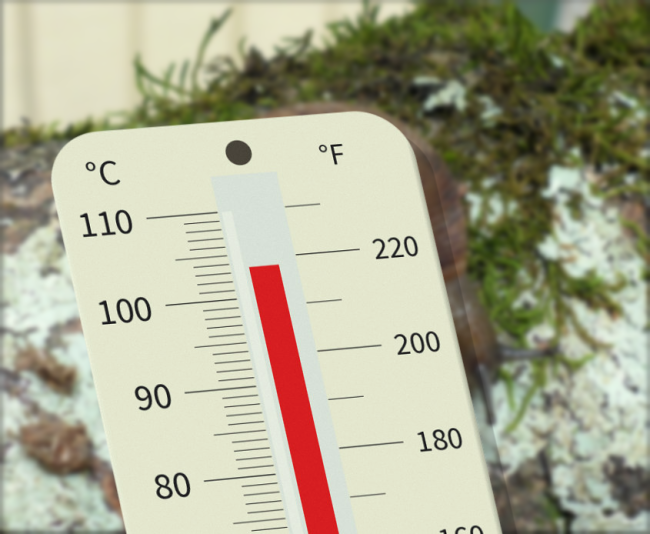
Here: 103.5 (°C)
